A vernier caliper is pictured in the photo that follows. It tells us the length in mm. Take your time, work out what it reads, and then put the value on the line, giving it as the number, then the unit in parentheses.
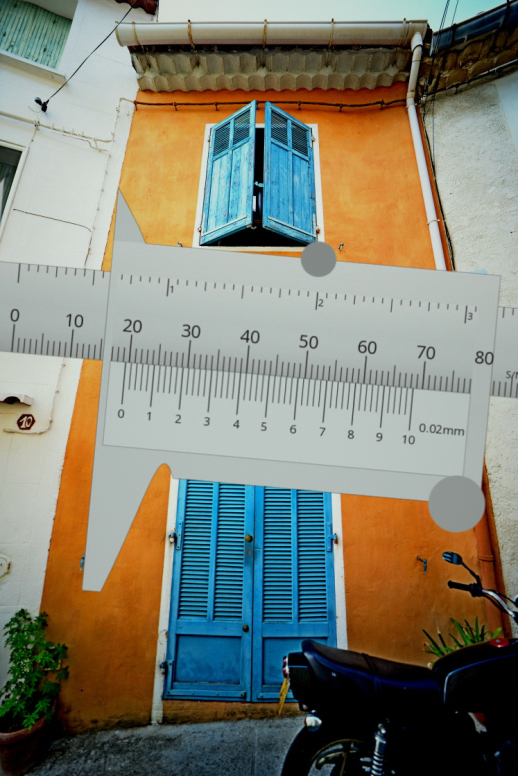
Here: 19.4 (mm)
